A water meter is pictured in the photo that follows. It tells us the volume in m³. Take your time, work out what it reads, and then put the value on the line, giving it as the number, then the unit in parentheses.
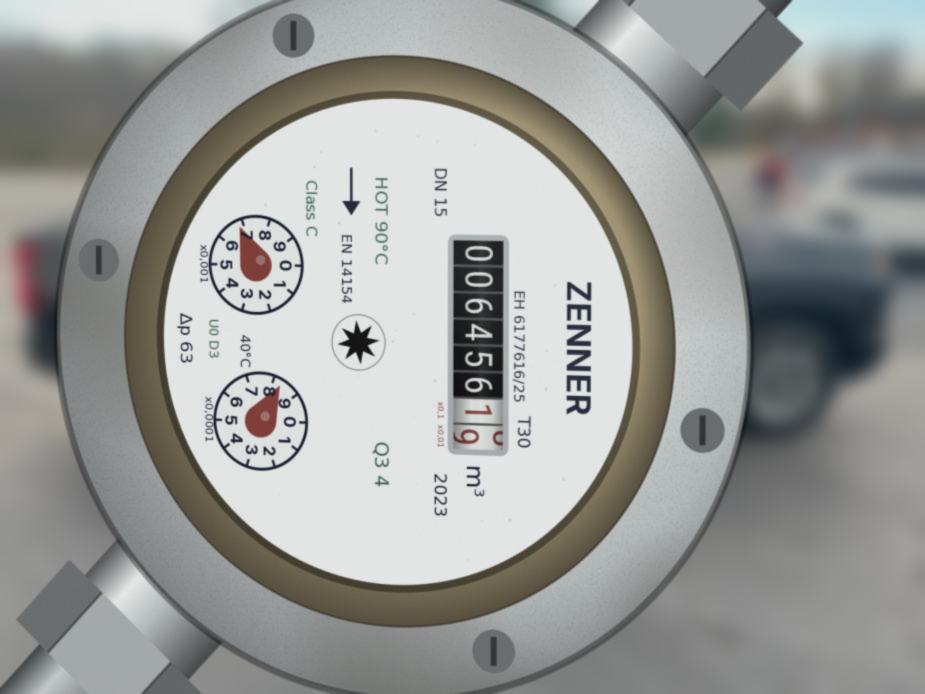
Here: 6456.1868 (m³)
